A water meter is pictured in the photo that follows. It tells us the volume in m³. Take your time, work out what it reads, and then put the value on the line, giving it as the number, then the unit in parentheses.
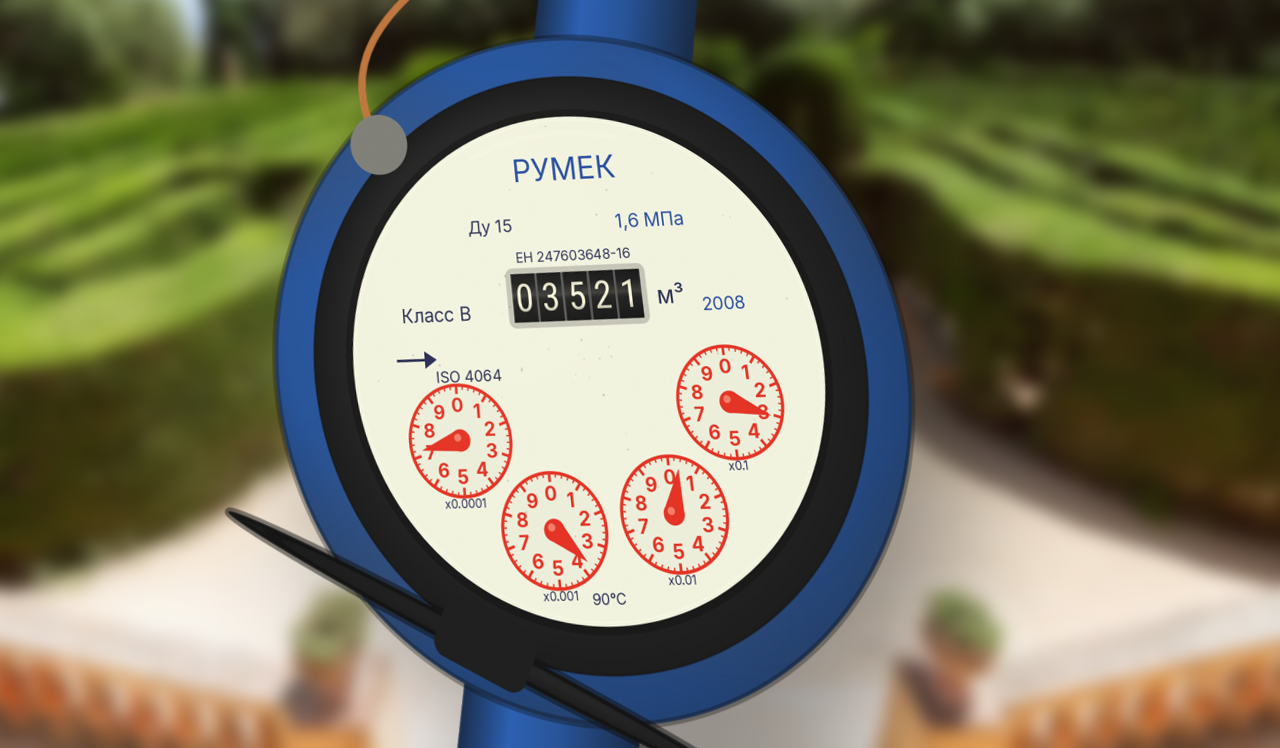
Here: 3521.3037 (m³)
